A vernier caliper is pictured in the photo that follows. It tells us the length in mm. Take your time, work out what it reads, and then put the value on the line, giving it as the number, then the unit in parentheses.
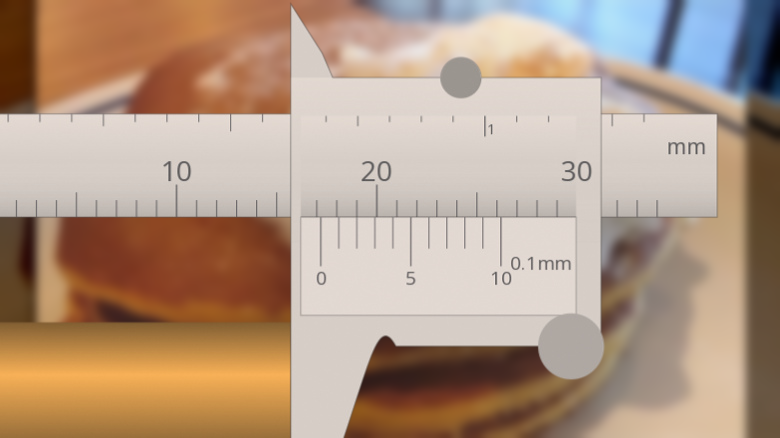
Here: 17.2 (mm)
